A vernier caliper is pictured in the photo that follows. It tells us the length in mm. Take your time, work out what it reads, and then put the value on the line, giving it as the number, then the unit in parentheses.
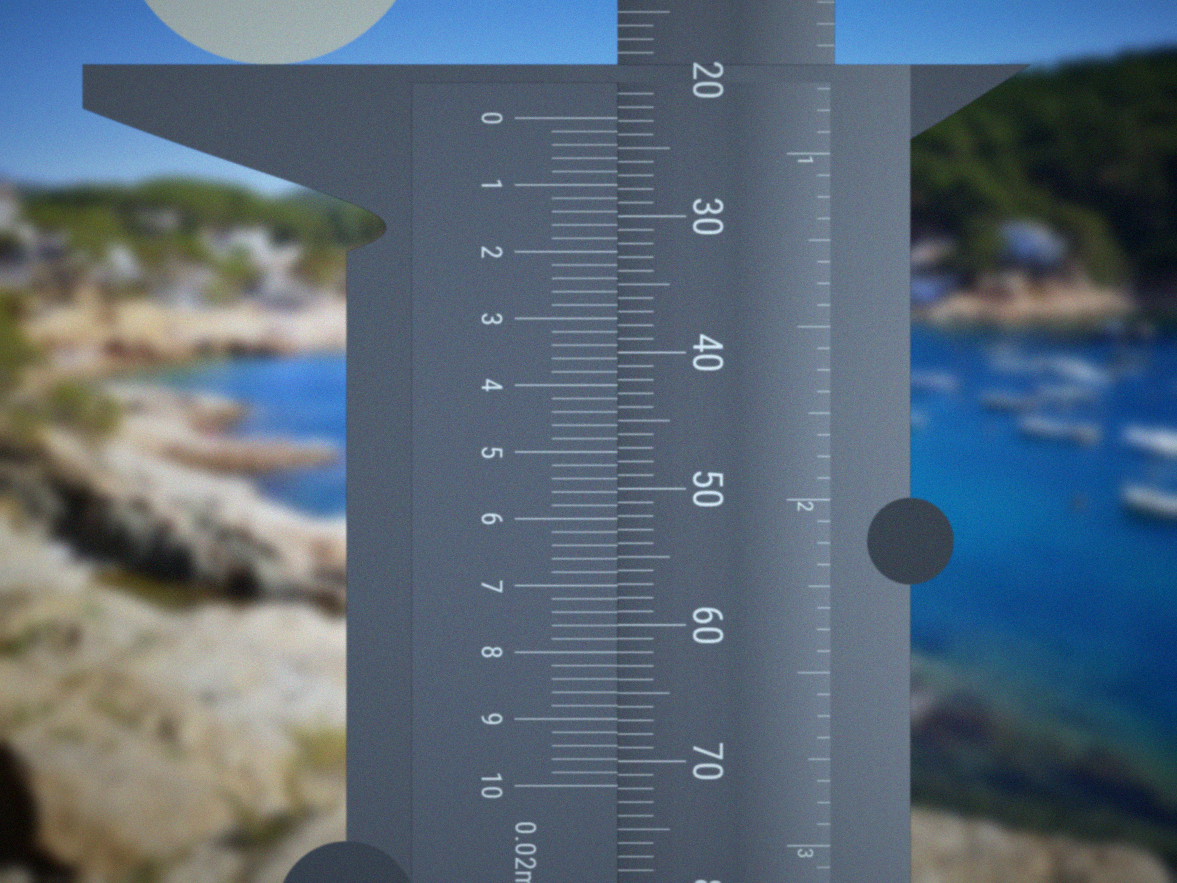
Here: 22.8 (mm)
